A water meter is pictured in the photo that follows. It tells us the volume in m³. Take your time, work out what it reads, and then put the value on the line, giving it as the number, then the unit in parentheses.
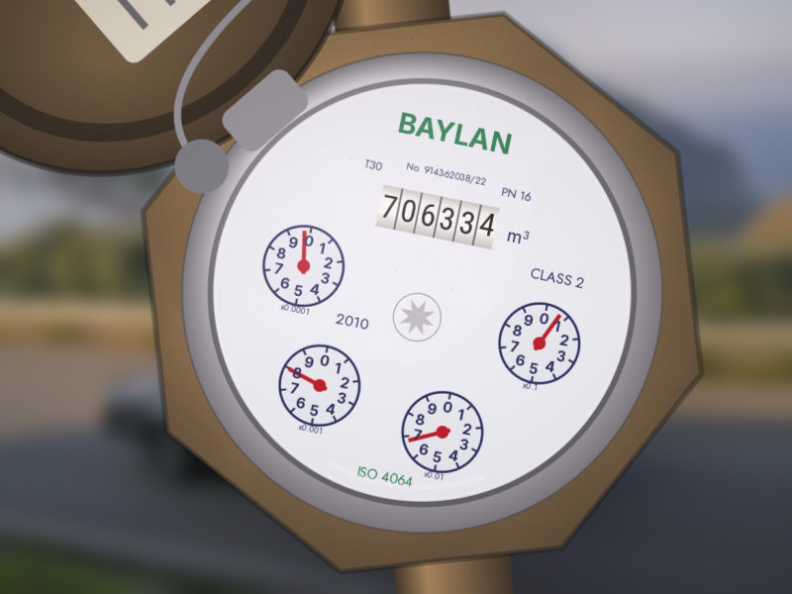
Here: 706334.0679 (m³)
